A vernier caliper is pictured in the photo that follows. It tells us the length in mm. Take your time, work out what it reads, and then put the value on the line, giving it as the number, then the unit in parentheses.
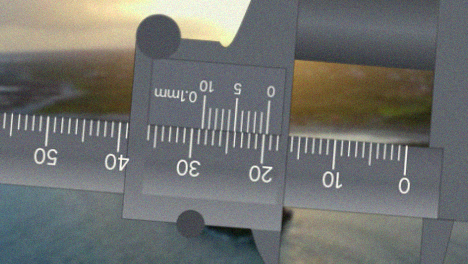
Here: 19.6 (mm)
